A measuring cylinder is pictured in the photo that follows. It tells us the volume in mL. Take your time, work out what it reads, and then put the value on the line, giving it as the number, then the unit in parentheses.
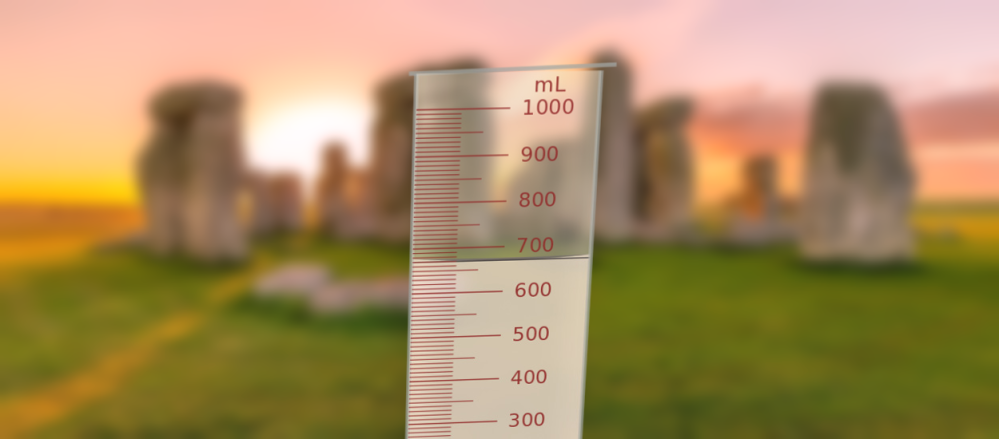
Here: 670 (mL)
